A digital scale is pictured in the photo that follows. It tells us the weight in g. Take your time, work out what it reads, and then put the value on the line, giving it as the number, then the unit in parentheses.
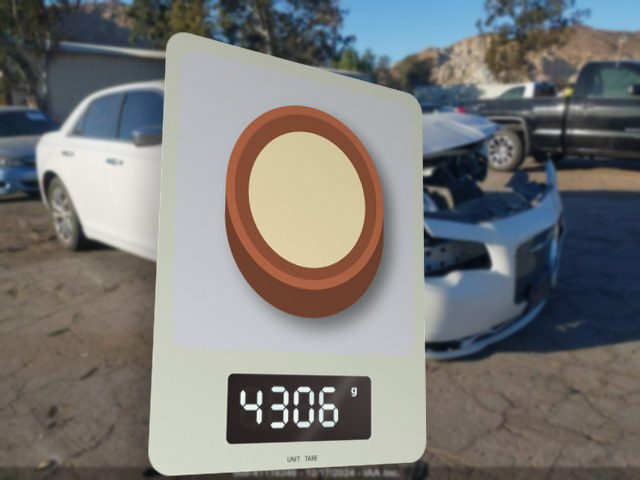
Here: 4306 (g)
